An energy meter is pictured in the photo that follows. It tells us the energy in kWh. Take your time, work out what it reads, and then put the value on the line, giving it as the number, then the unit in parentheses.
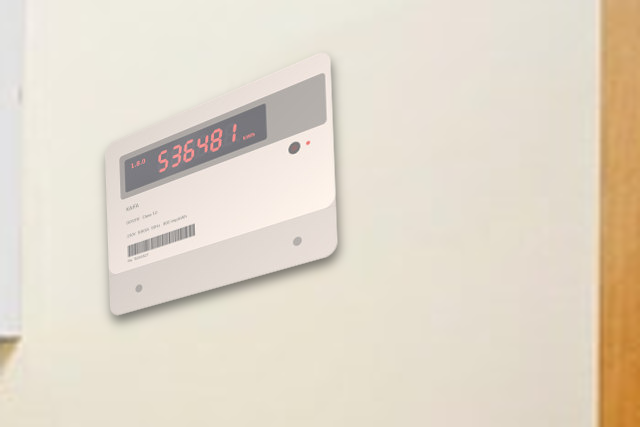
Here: 536481 (kWh)
